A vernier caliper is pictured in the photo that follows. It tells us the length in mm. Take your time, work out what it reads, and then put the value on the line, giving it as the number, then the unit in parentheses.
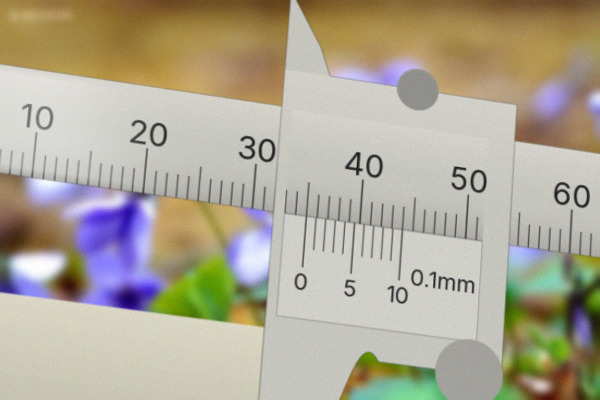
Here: 35.0 (mm)
